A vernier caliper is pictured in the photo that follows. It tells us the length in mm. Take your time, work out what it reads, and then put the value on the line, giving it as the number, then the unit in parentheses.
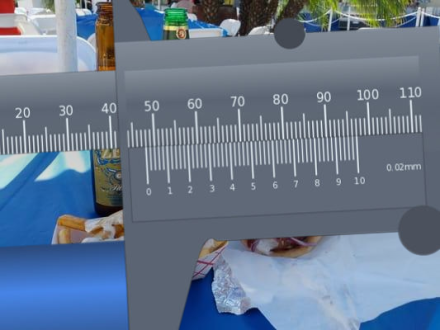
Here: 48.0 (mm)
